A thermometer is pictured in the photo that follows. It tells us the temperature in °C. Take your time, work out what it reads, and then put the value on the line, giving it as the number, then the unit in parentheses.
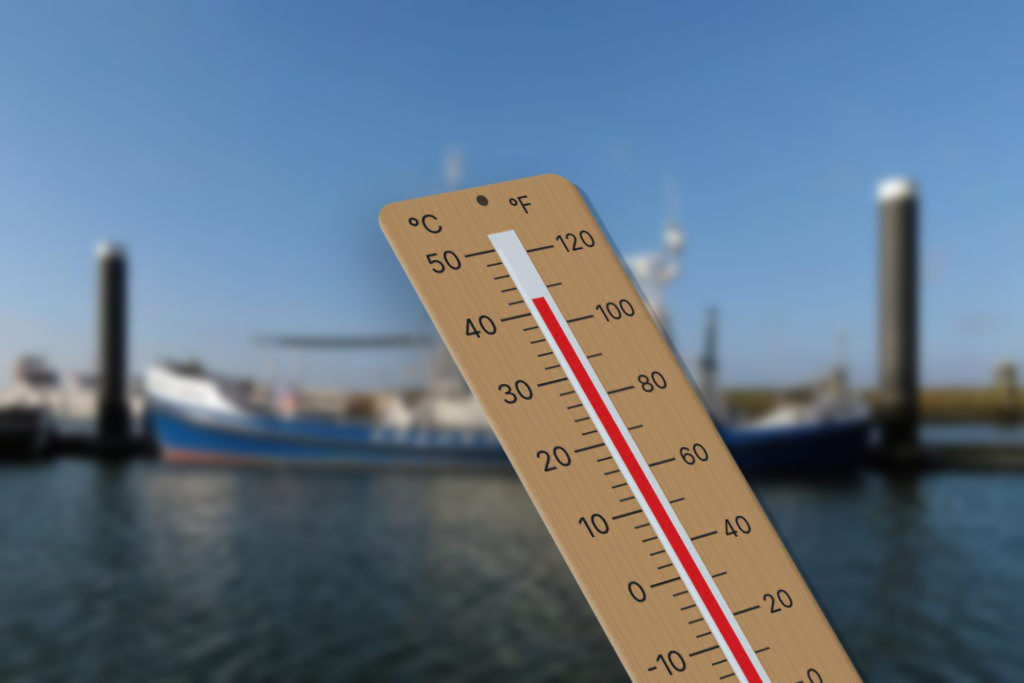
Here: 42 (°C)
